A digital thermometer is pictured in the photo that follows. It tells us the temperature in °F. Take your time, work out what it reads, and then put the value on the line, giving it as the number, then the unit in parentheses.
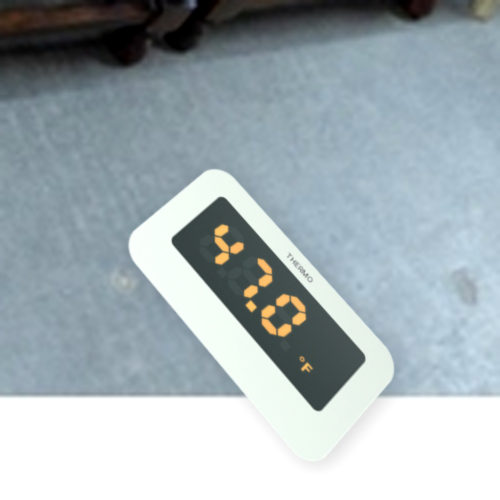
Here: 47.0 (°F)
